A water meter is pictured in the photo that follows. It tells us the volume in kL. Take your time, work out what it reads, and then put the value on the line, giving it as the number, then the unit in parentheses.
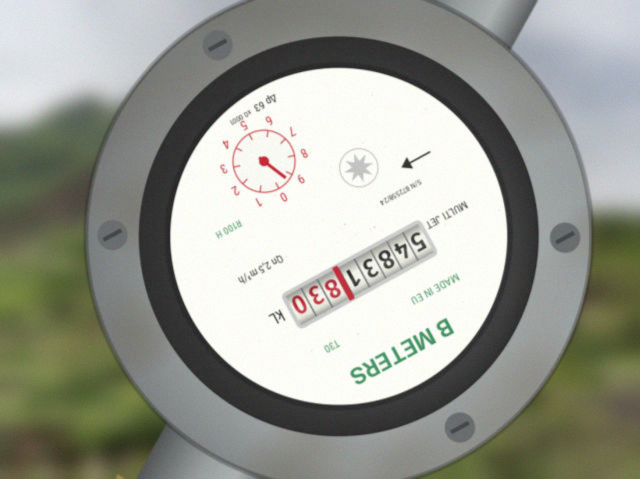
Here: 54831.8299 (kL)
